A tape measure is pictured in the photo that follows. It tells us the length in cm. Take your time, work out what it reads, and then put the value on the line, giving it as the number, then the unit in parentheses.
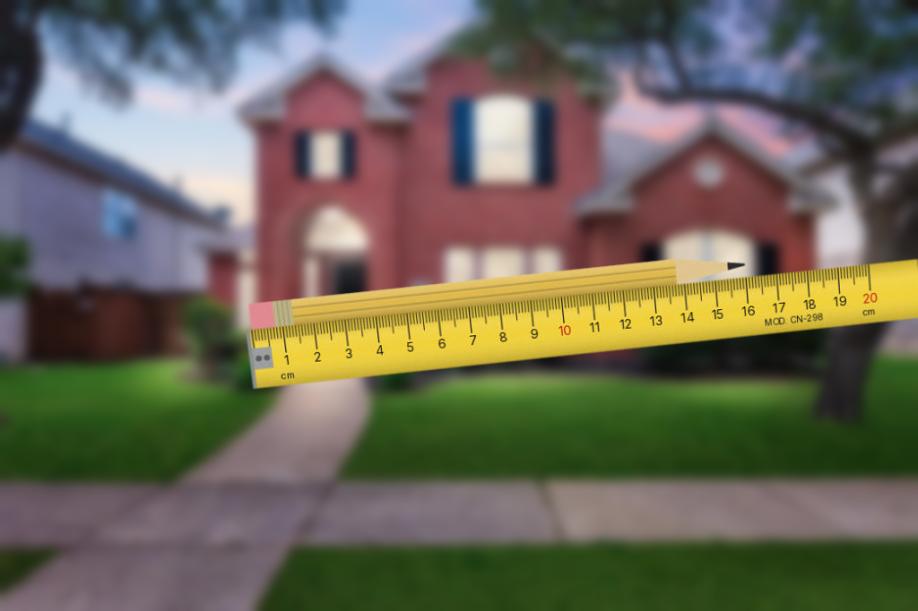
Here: 16 (cm)
